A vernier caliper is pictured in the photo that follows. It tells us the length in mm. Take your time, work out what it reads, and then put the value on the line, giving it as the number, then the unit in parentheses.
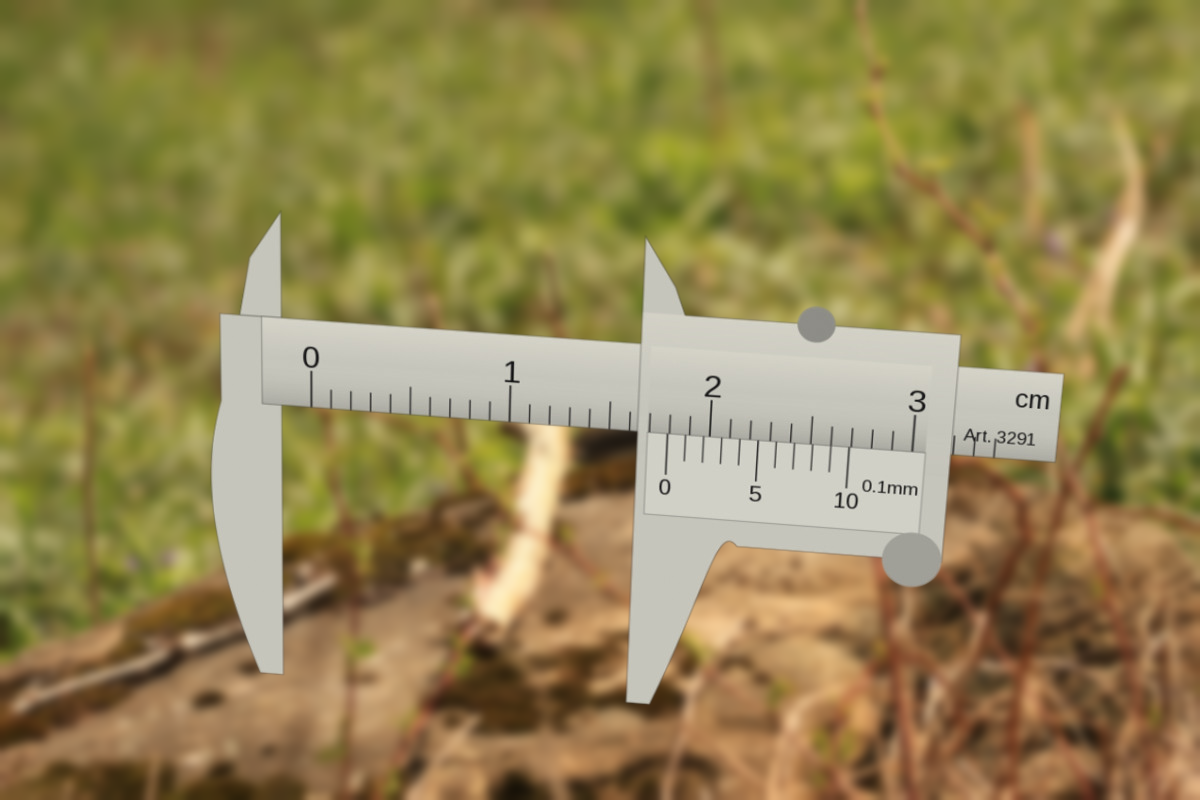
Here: 17.9 (mm)
